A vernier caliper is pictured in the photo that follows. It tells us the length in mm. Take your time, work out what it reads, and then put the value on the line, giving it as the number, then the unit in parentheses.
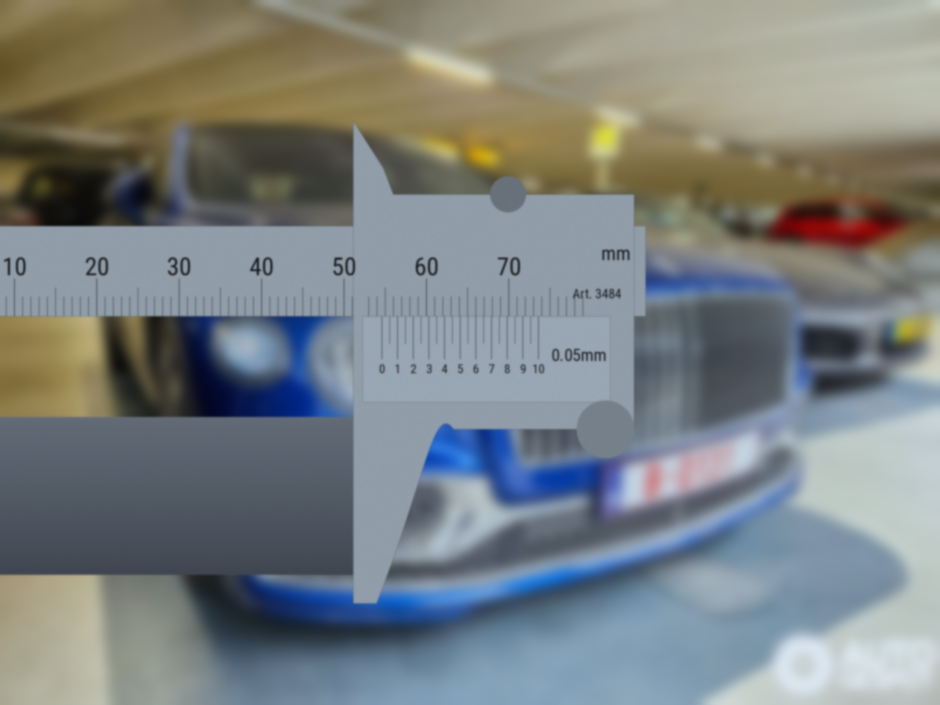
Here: 54.6 (mm)
